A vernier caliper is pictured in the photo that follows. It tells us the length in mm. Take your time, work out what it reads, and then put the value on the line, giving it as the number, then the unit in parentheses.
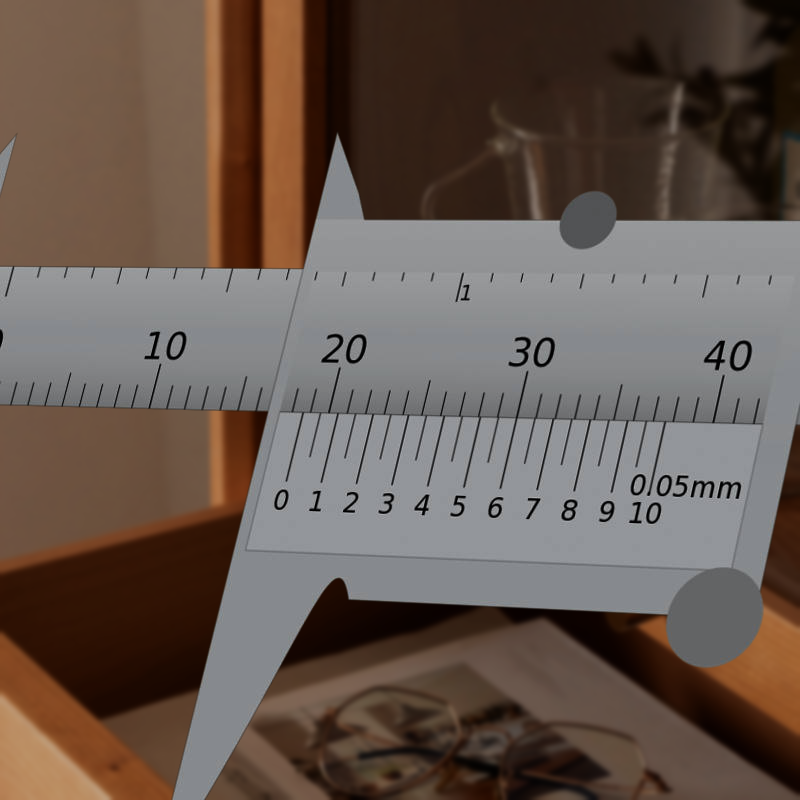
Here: 18.6 (mm)
